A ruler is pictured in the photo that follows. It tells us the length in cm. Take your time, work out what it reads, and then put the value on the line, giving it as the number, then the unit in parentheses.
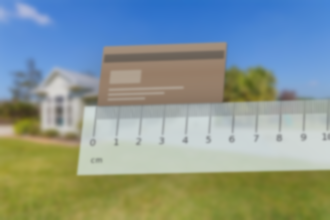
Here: 5.5 (cm)
